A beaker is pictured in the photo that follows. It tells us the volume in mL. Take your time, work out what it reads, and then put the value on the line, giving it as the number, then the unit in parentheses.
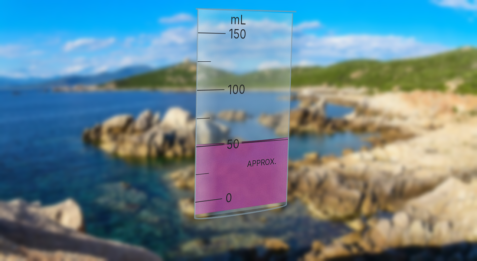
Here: 50 (mL)
